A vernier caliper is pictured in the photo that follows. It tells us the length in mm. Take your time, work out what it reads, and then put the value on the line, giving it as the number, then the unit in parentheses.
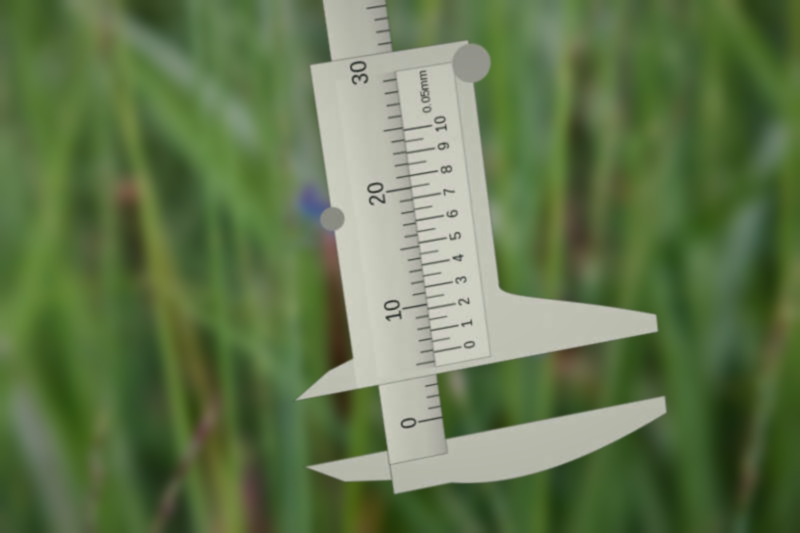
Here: 5.8 (mm)
